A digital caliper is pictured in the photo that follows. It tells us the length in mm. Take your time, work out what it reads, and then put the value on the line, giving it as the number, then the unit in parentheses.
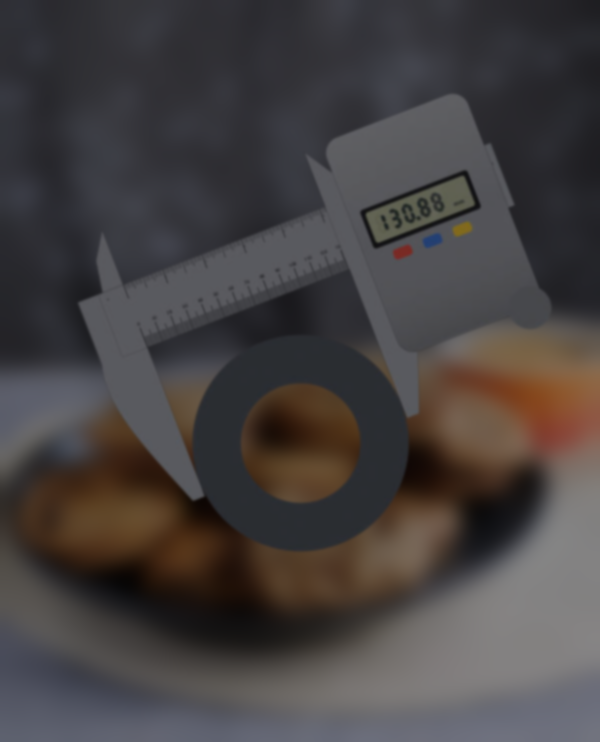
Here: 130.88 (mm)
